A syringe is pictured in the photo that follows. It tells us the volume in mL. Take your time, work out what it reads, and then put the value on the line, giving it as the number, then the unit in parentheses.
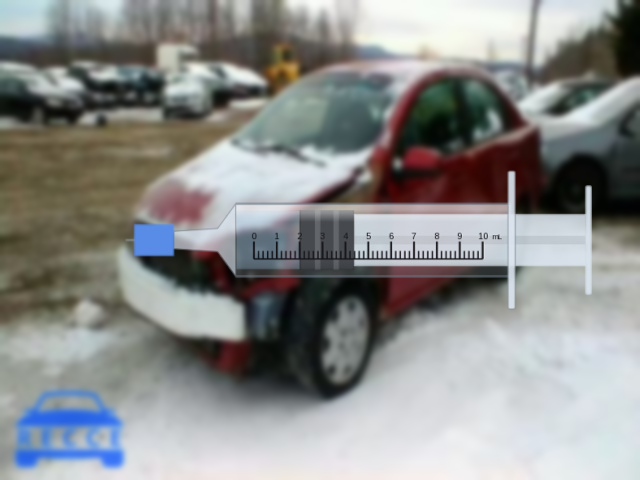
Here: 2 (mL)
